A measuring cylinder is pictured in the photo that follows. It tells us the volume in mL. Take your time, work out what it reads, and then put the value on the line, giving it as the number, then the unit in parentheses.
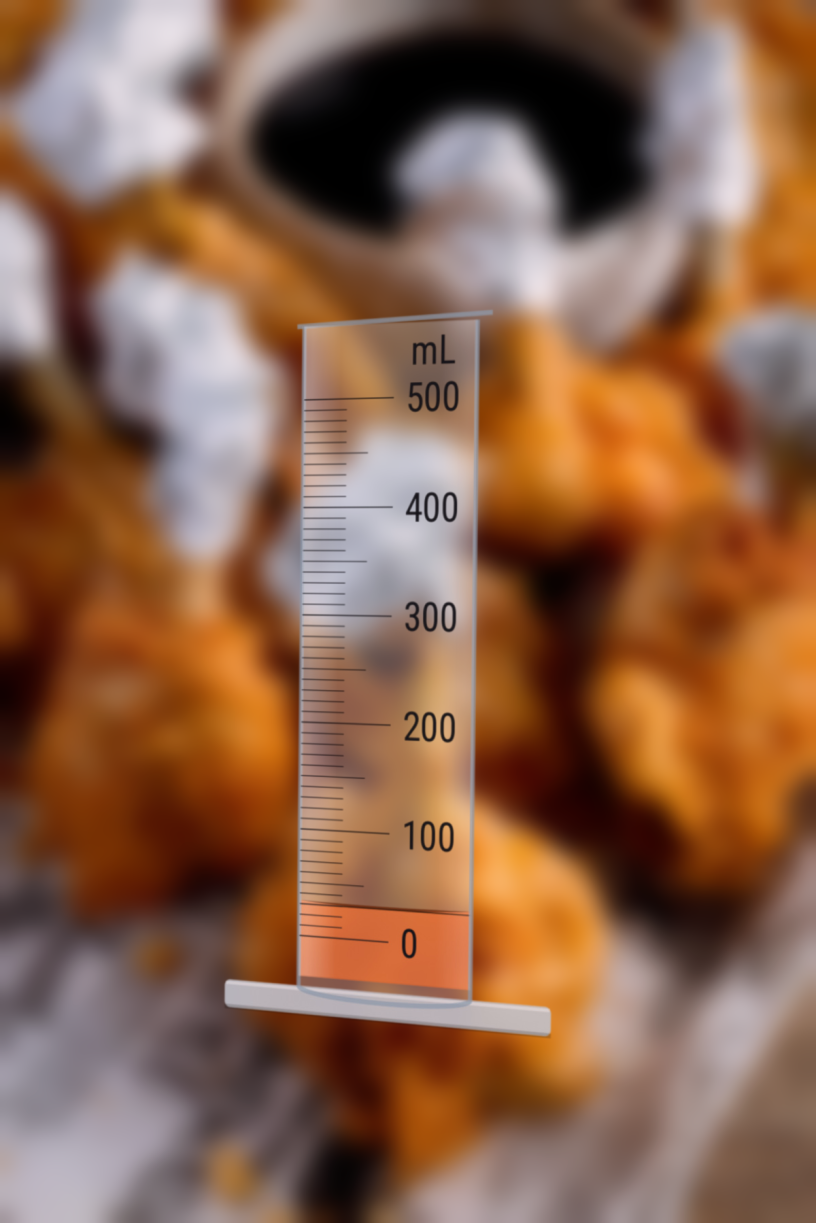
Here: 30 (mL)
